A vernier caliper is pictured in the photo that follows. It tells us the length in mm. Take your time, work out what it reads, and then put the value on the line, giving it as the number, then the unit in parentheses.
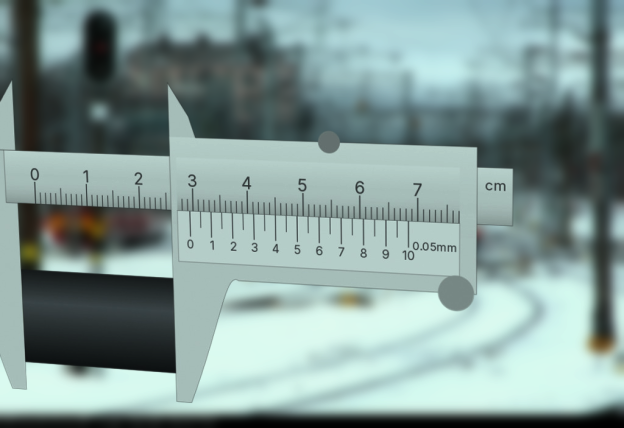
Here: 29.4 (mm)
